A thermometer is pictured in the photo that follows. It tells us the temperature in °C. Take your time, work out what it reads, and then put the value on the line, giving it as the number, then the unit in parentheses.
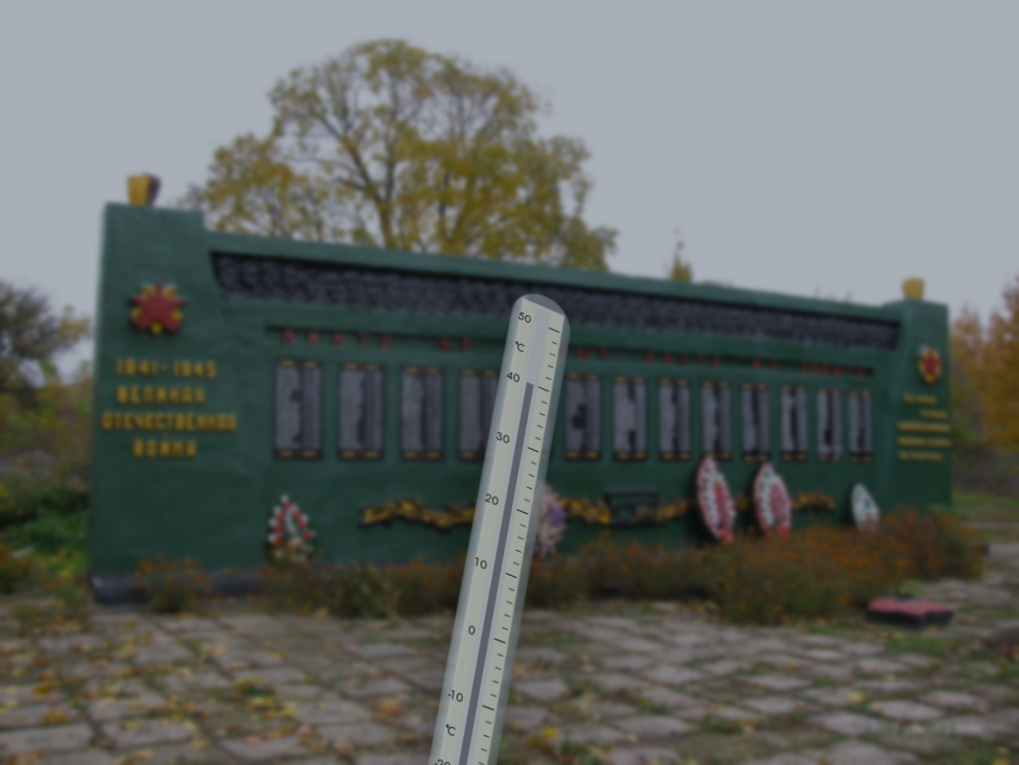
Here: 40 (°C)
